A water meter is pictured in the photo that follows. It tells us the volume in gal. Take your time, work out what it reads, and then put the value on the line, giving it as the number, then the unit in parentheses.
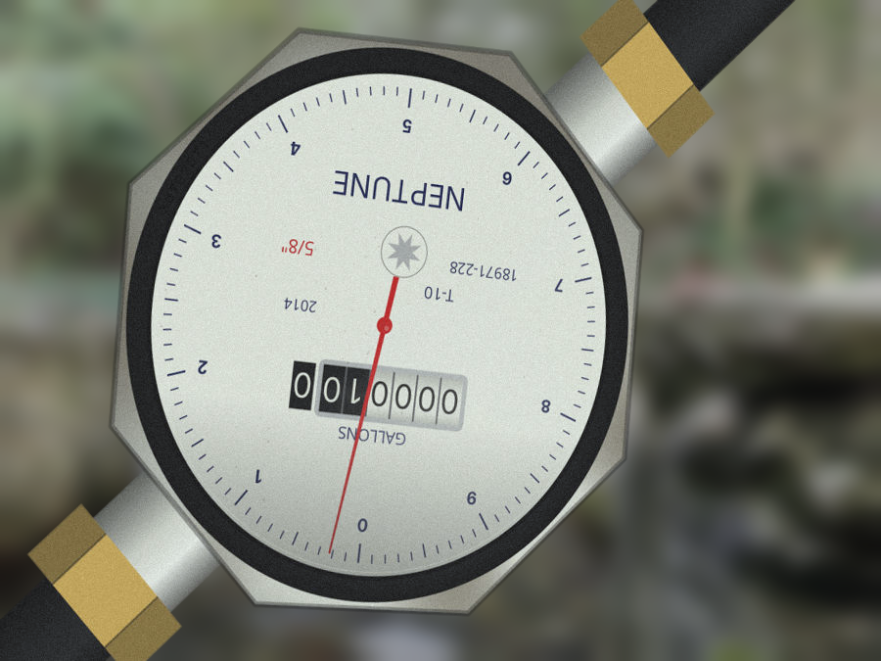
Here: 100.2 (gal)
